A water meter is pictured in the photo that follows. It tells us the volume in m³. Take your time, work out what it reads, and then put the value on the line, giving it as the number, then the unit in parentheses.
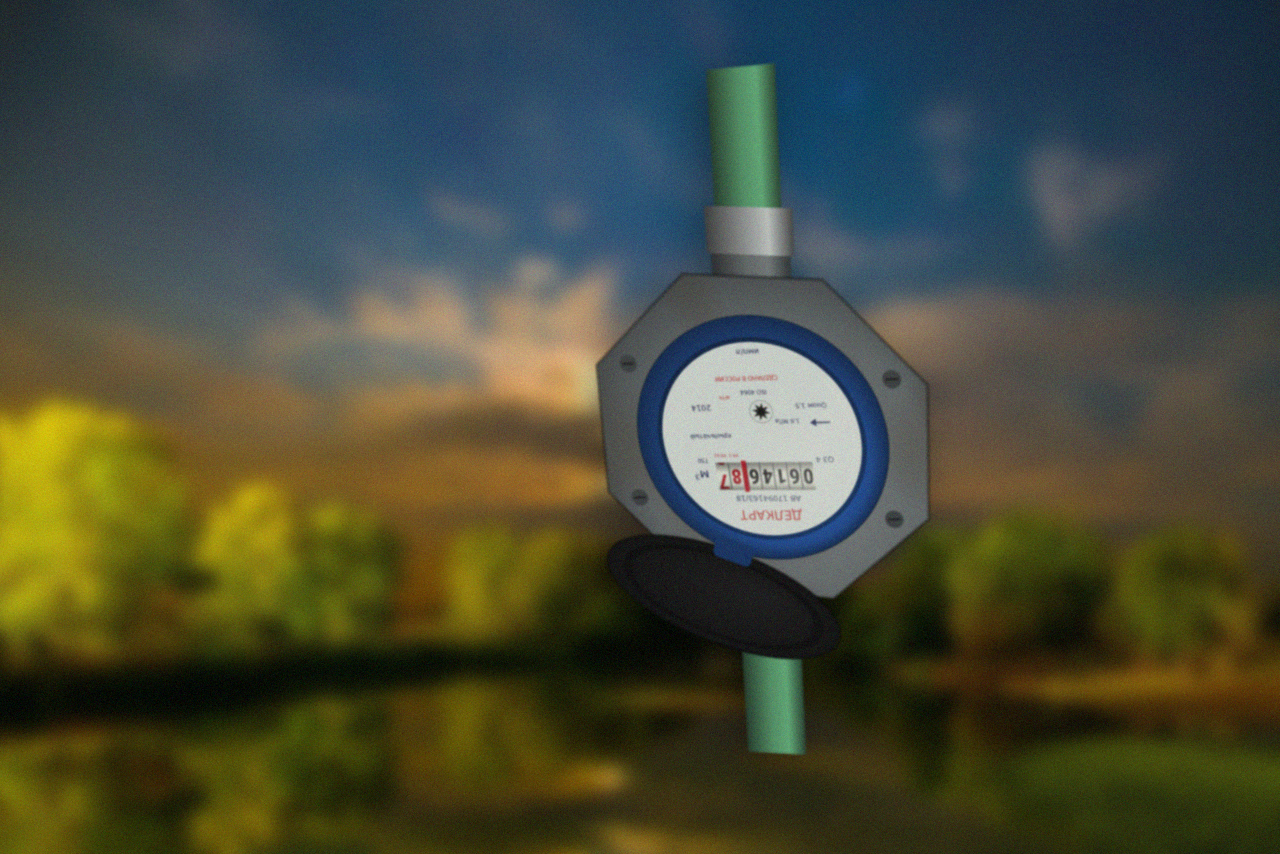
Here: 6146.87 (m³)
